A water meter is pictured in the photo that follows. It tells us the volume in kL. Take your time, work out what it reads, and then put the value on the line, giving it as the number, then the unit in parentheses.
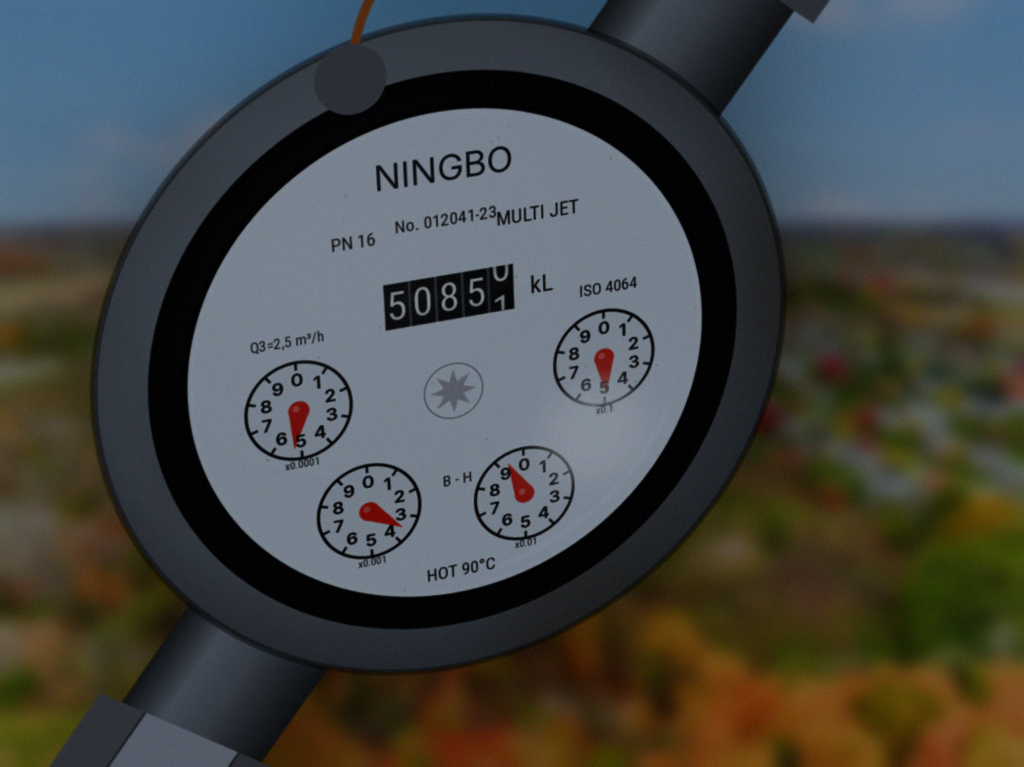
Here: 50850.4935 (kL)
